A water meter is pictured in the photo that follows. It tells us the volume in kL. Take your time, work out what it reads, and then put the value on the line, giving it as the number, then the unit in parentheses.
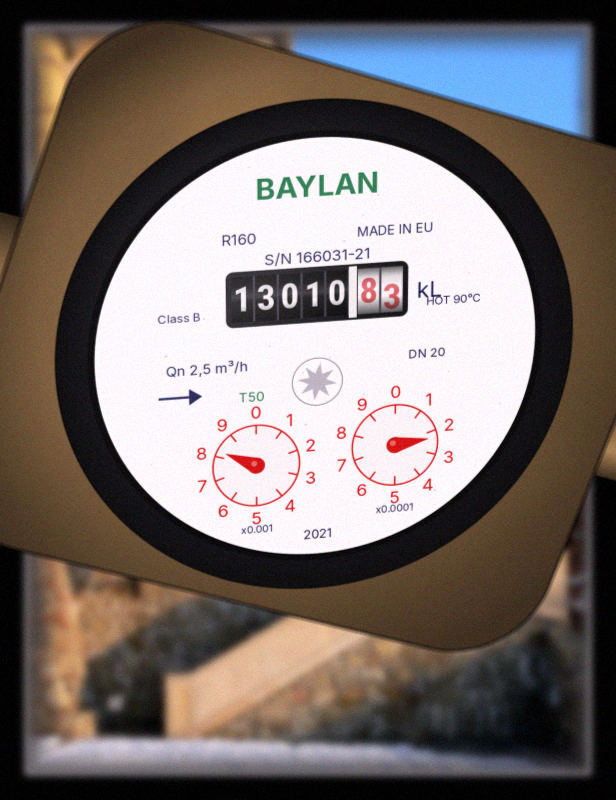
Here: 13010.8282 (kL)
